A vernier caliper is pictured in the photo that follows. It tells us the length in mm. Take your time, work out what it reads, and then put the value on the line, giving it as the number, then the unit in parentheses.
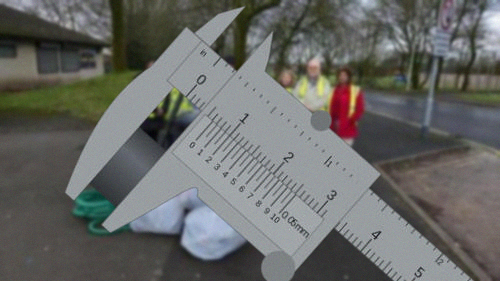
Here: 6.2 (mm)
